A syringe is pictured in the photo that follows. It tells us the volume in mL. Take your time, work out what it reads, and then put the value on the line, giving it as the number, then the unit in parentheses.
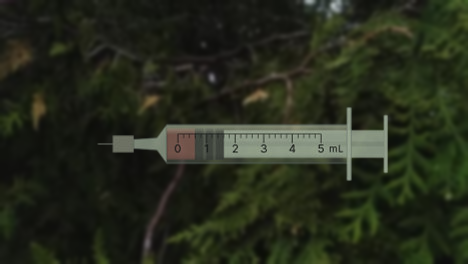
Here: 0.6 (mL)
